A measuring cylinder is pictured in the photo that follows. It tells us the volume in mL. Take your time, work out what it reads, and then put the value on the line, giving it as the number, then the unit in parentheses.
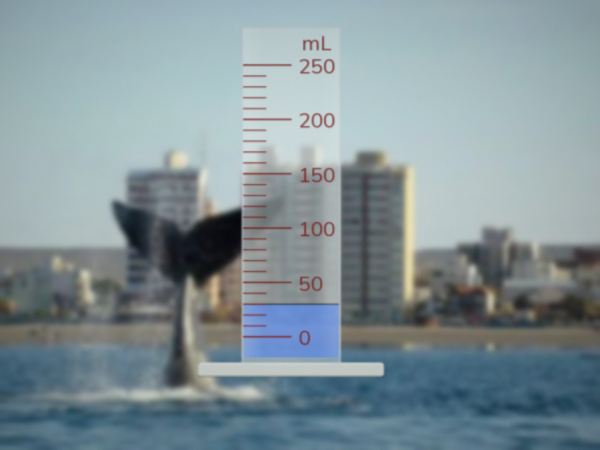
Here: 30 (mL)
